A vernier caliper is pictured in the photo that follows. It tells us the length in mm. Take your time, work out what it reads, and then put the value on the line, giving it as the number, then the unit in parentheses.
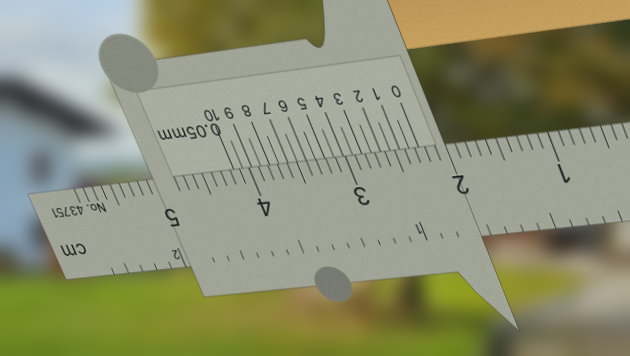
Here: 22.6 (mm)
